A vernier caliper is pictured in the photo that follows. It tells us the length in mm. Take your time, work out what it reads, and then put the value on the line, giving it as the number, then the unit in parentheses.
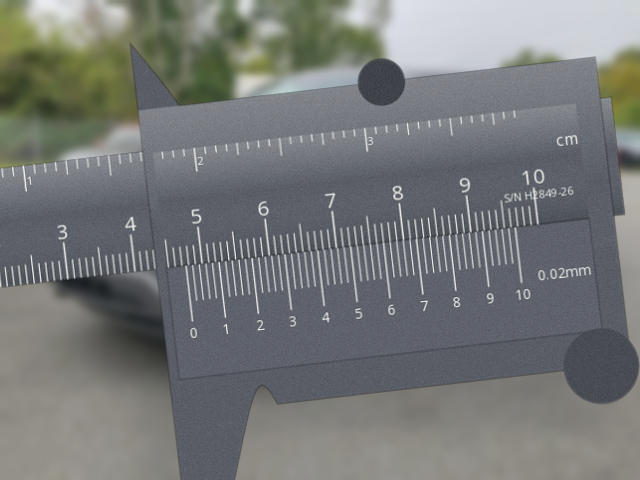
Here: 47.6 (mm)
